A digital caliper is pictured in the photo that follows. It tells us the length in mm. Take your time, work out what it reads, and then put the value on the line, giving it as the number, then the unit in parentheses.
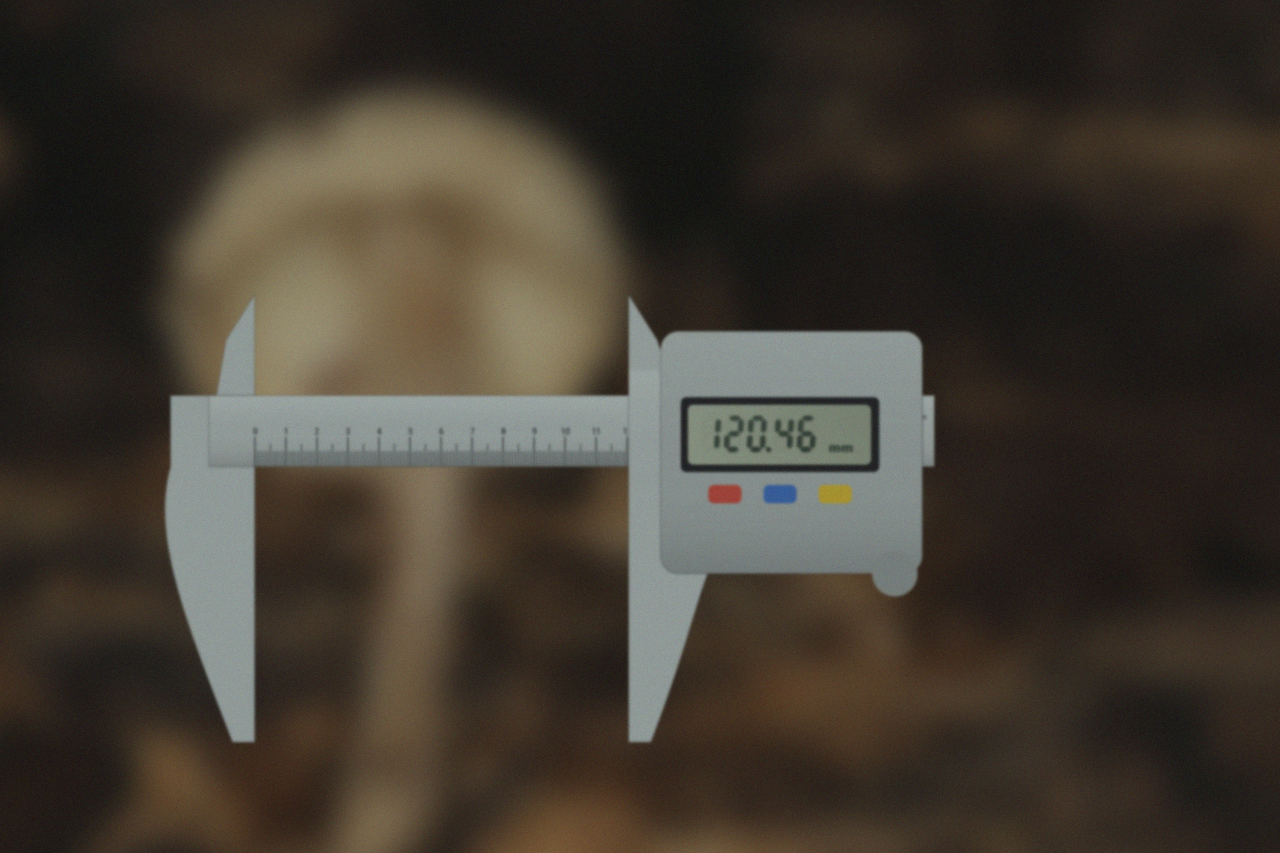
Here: 120.46 (mm)
